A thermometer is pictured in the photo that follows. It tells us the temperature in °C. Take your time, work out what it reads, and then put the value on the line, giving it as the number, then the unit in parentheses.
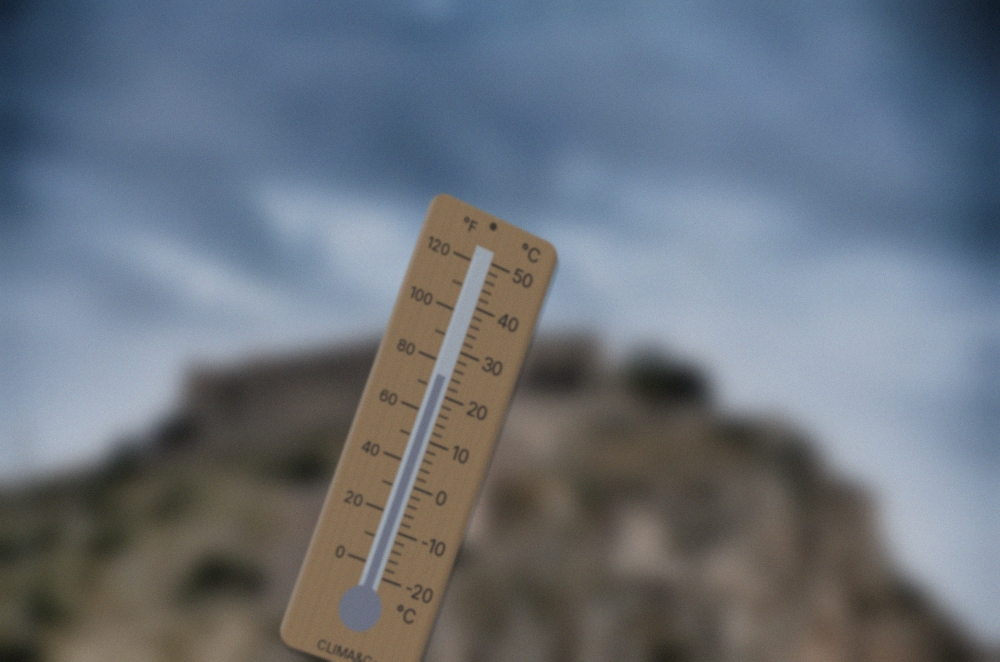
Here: 24 (°C)
